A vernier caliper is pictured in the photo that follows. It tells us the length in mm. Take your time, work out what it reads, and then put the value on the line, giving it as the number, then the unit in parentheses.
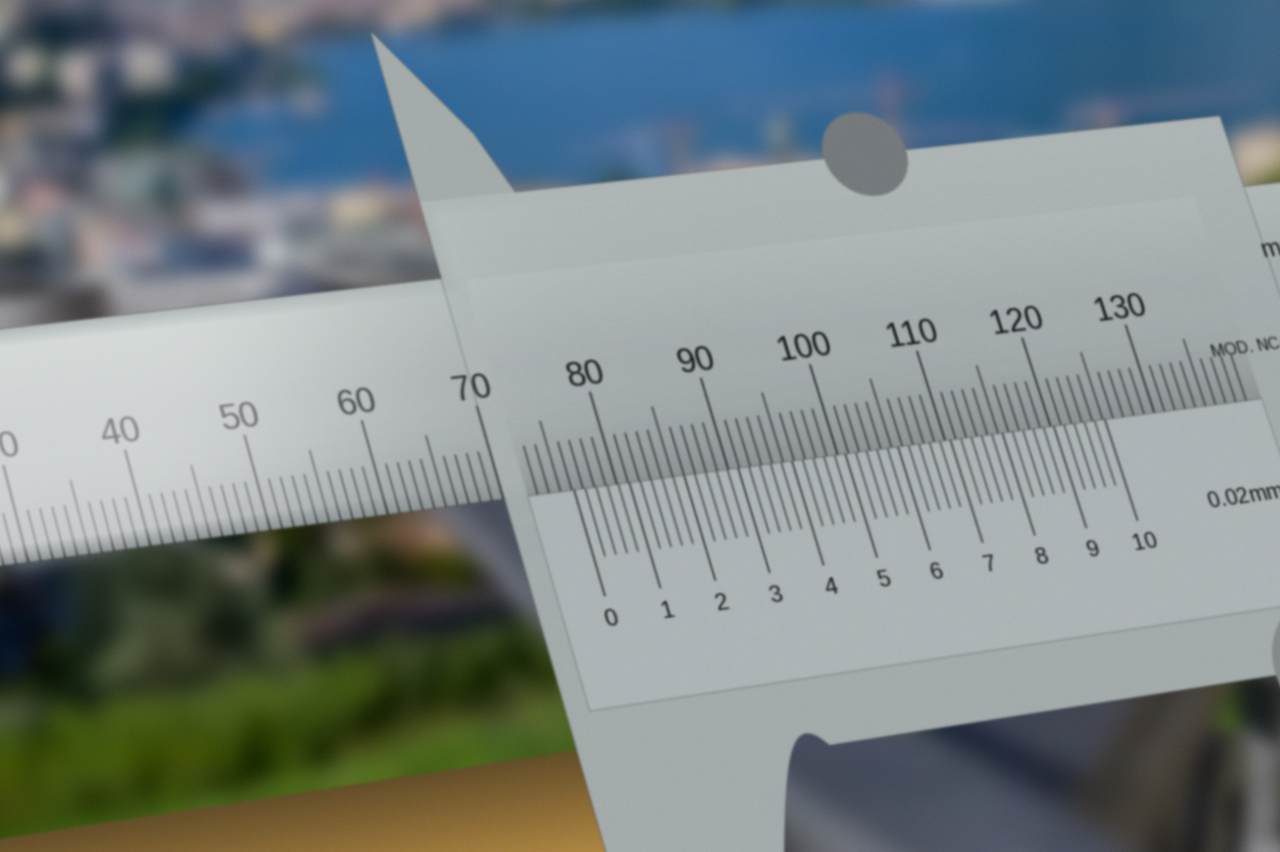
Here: 76.2 (mm)
